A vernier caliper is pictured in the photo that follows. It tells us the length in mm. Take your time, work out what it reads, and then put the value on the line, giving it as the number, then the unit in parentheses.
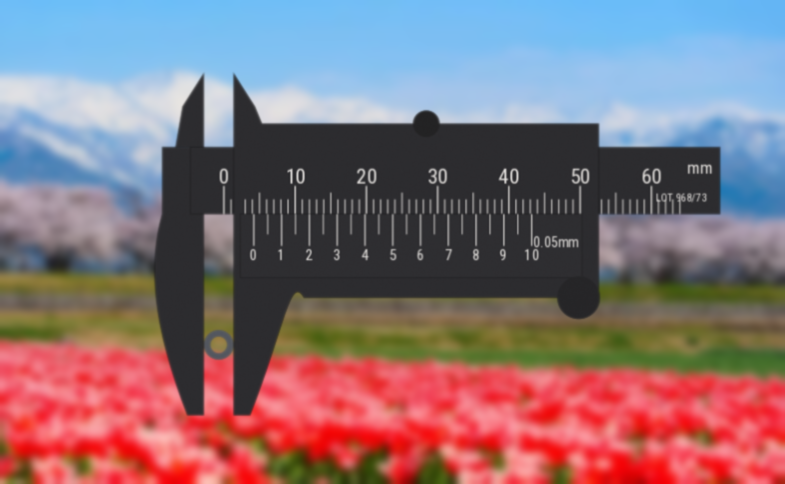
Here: 4.2 (mm)
